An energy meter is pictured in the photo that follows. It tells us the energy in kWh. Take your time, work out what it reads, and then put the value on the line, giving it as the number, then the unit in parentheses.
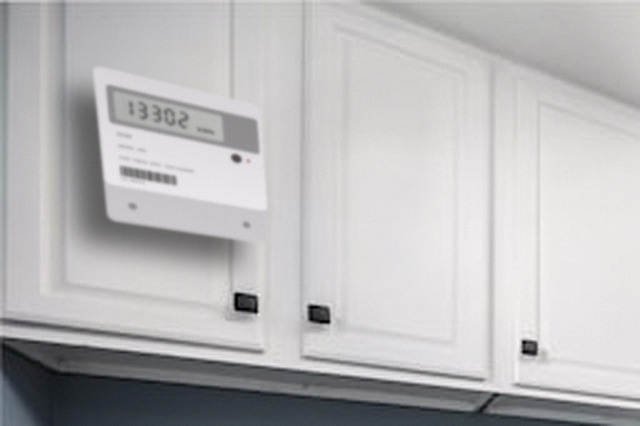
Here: 13302 (kWh)
